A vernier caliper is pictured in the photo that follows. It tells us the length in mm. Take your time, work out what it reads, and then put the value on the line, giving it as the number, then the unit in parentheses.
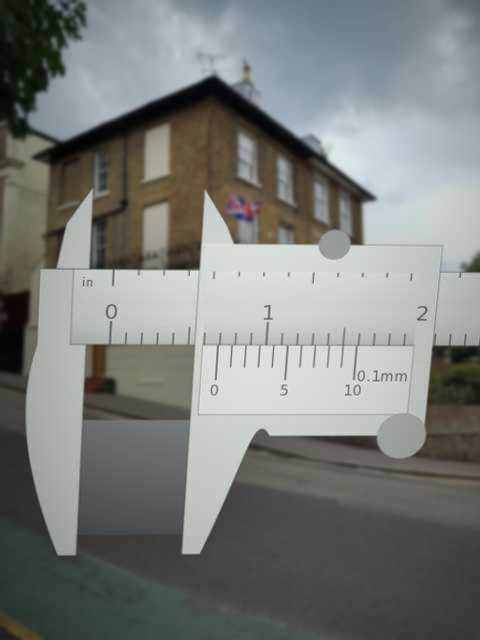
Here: 6.9 (mm)
